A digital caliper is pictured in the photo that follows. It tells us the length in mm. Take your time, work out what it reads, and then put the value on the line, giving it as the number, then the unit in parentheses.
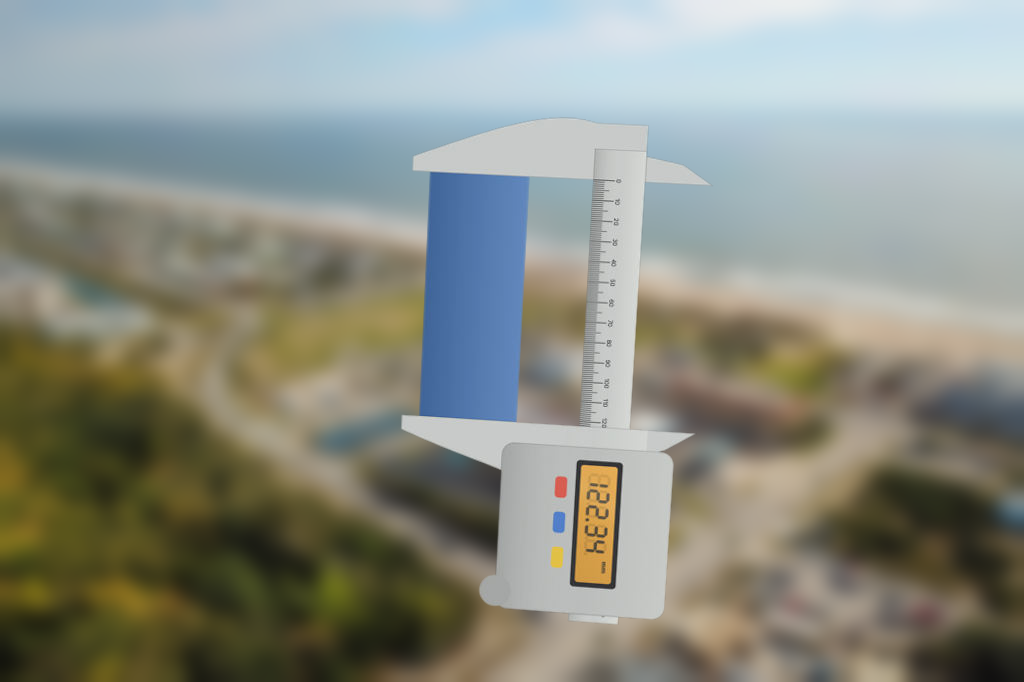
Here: 122.34 (mm)
